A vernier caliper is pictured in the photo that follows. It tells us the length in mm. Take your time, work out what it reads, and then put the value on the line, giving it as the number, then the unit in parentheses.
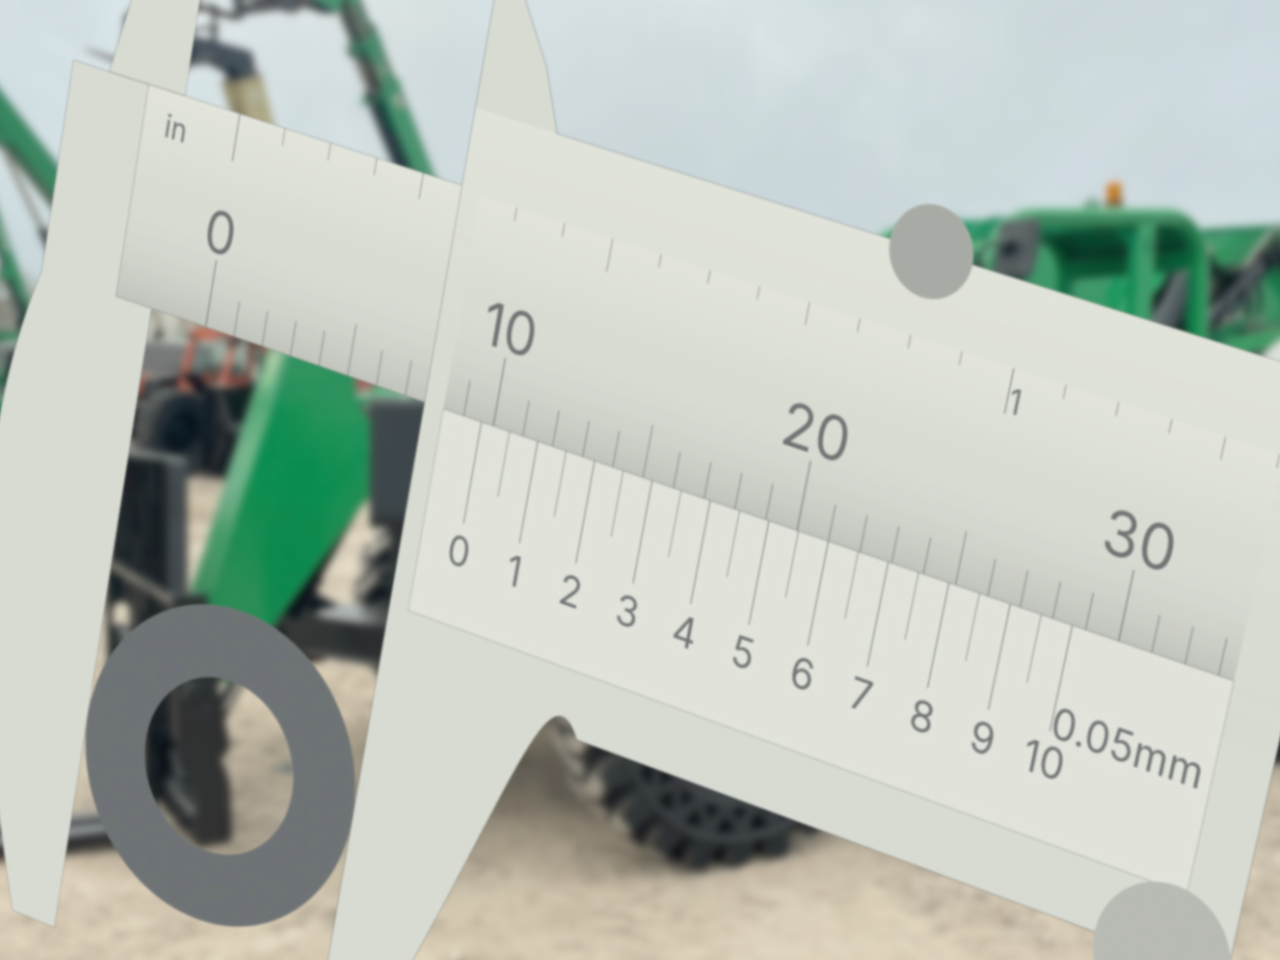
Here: 9.60 (mm)
